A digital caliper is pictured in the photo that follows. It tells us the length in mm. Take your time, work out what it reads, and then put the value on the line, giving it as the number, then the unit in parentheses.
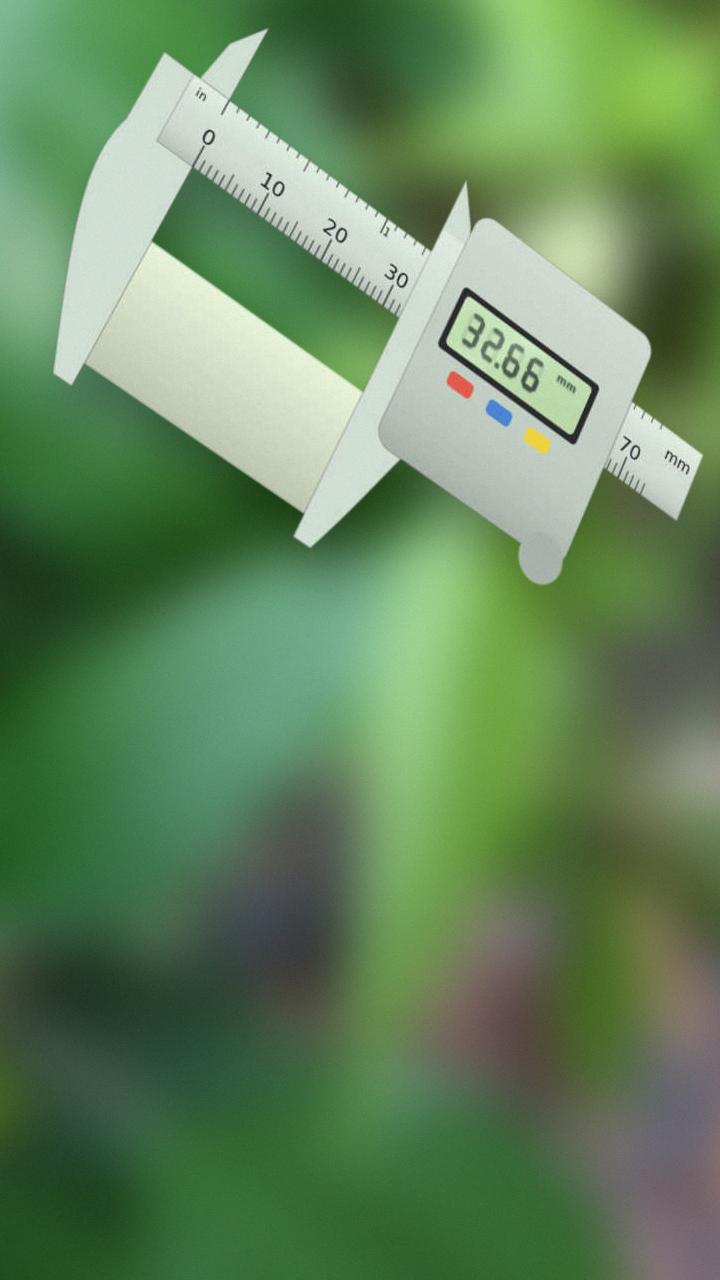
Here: 32.66 (mm)
